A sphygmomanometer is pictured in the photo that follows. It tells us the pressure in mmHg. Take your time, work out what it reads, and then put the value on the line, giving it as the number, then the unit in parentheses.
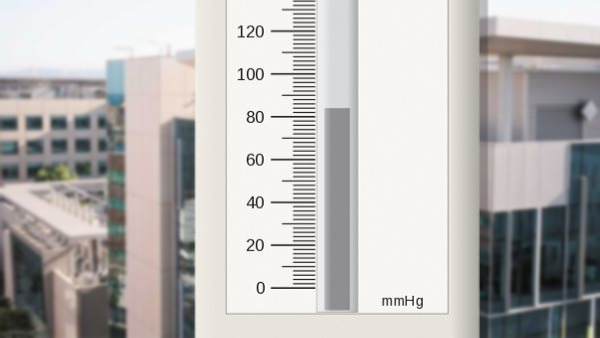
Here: 84 (mmHg)
